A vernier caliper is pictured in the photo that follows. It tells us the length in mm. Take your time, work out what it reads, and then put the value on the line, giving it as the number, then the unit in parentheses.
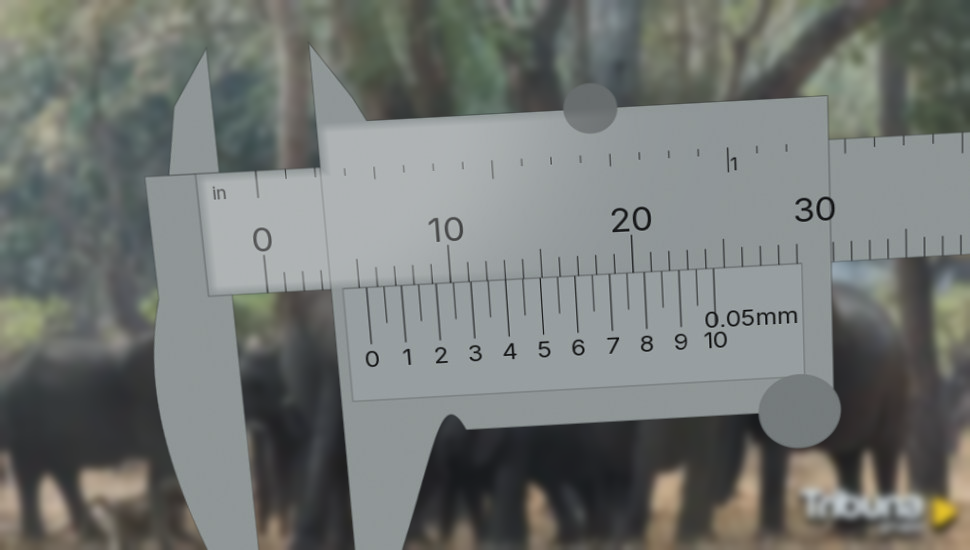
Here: 5.4 (mm)
